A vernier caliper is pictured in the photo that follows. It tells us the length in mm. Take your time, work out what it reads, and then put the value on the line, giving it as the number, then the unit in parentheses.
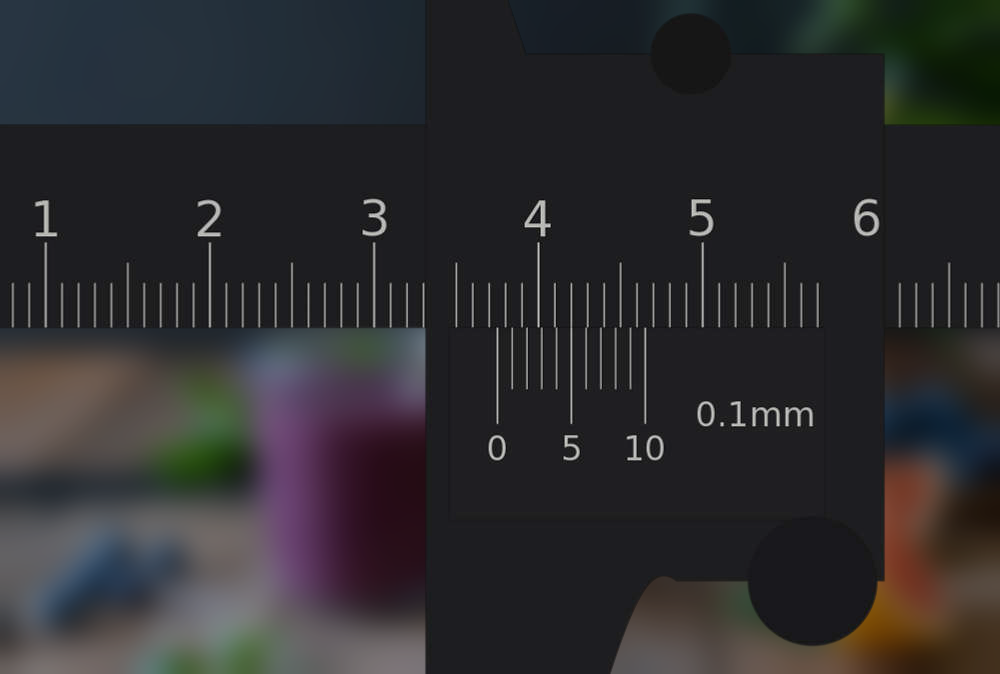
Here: 37.5 (mm)
